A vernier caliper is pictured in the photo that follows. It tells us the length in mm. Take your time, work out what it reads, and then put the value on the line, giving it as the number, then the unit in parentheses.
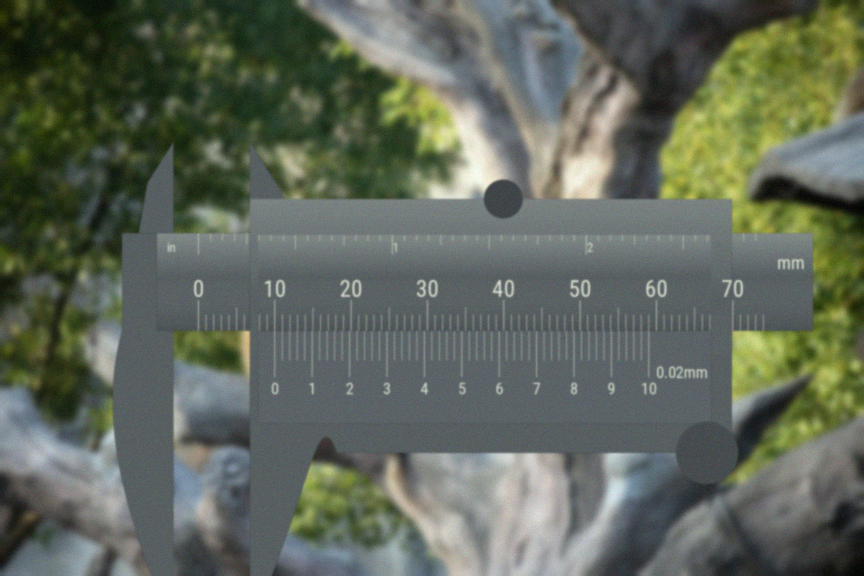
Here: 10.0 (mm)
